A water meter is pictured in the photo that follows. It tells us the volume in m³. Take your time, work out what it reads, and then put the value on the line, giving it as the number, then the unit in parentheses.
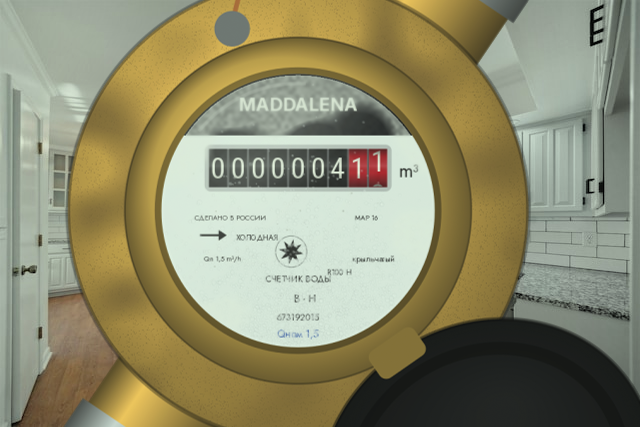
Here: 4.11 (m³)
